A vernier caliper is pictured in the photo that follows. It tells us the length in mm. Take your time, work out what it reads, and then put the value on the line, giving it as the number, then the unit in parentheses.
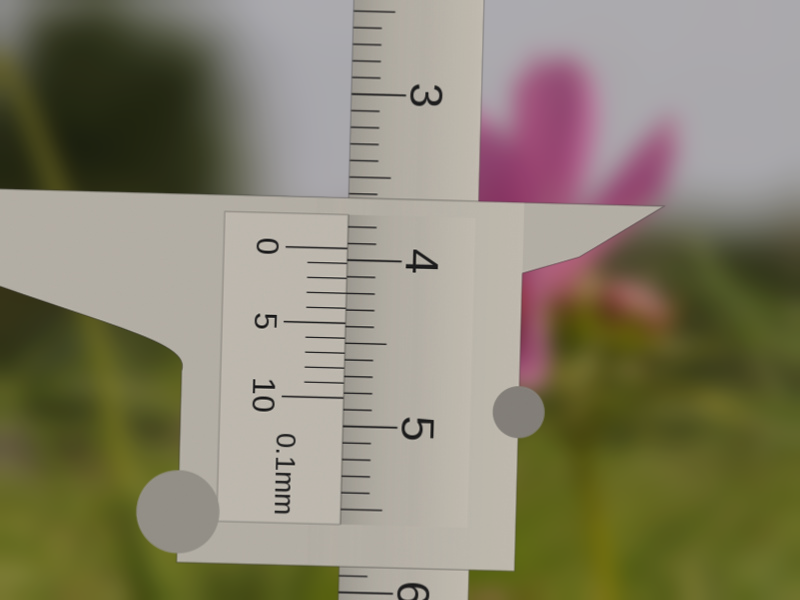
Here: 39.3 (mm)
